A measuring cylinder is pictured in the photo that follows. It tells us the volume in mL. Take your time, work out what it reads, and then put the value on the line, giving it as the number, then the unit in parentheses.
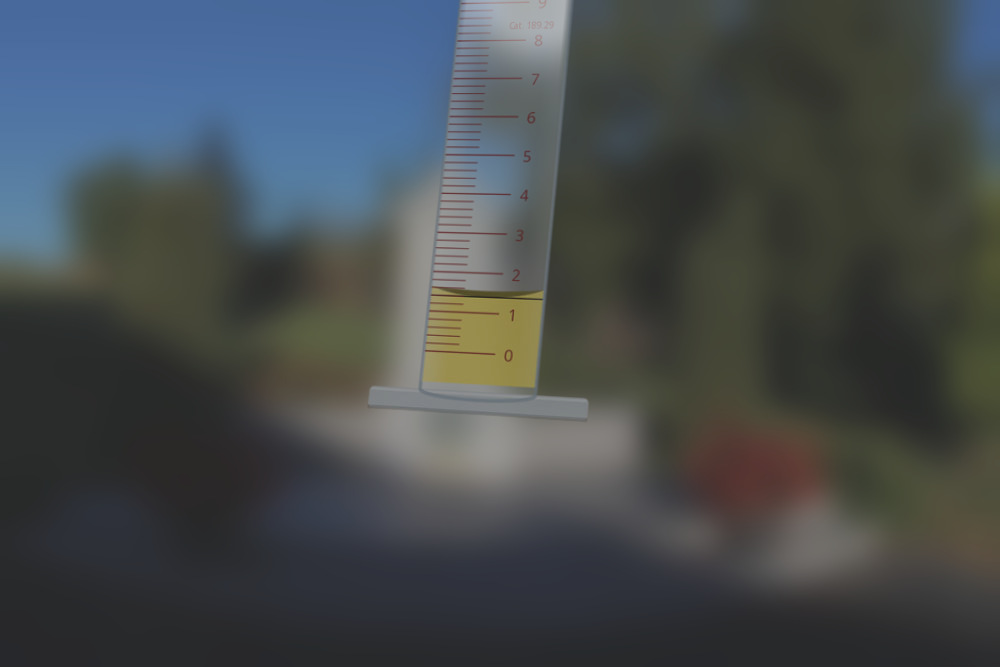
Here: 1.4 (mL)
